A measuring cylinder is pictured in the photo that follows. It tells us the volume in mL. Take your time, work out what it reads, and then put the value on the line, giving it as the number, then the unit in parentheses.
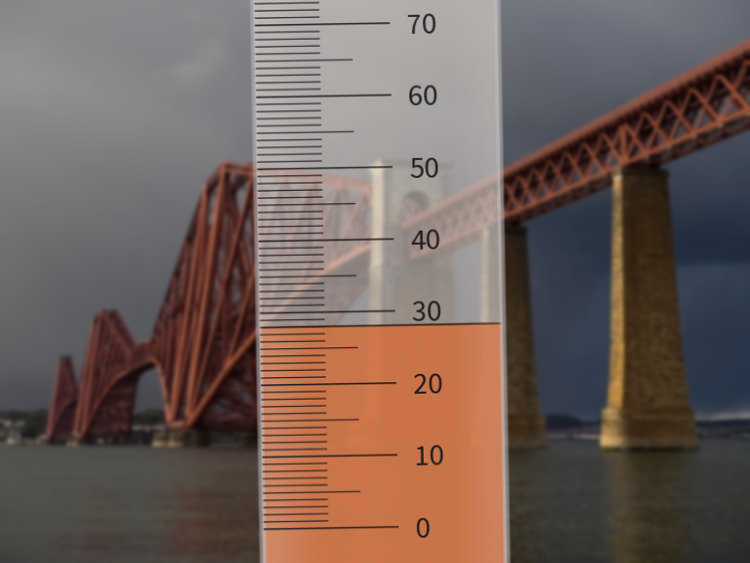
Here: 28 (mL)
